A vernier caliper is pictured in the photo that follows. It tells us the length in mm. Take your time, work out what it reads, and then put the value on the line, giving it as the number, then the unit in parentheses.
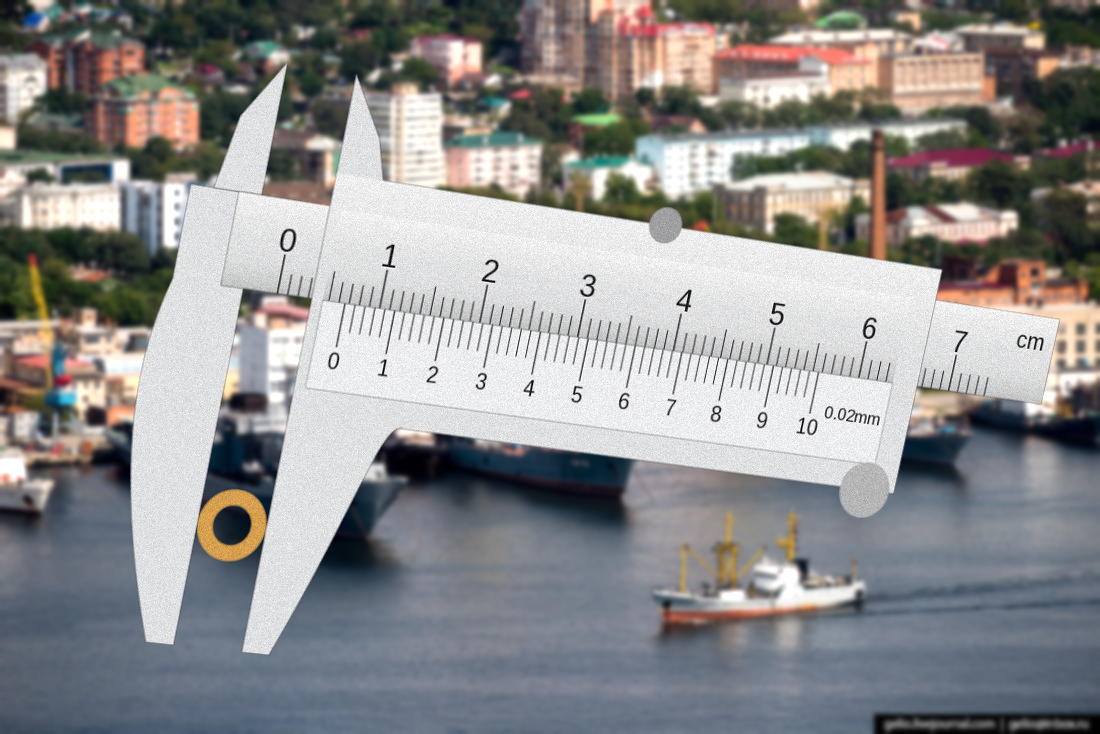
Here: 6.6 (mm)
